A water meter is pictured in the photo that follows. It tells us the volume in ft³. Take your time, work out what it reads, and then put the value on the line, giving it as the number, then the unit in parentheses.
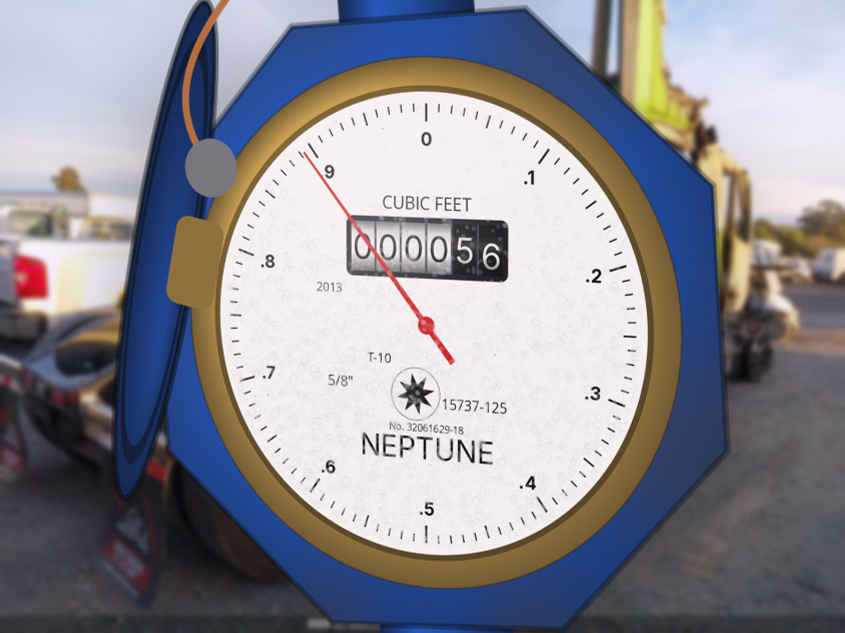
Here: 55.89 (ft³)
